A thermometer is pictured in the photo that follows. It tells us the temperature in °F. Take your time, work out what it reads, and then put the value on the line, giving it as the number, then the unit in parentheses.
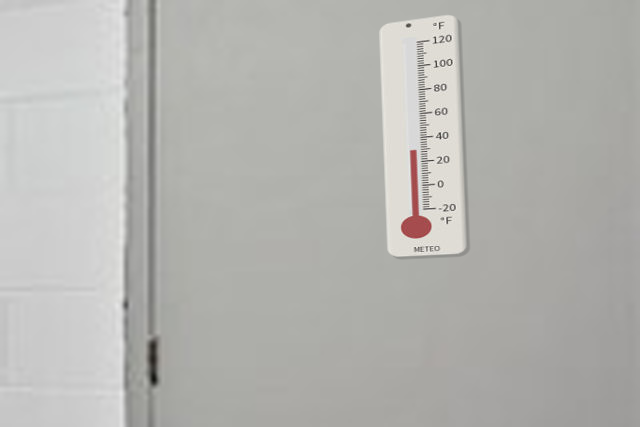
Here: 30 (°F)
